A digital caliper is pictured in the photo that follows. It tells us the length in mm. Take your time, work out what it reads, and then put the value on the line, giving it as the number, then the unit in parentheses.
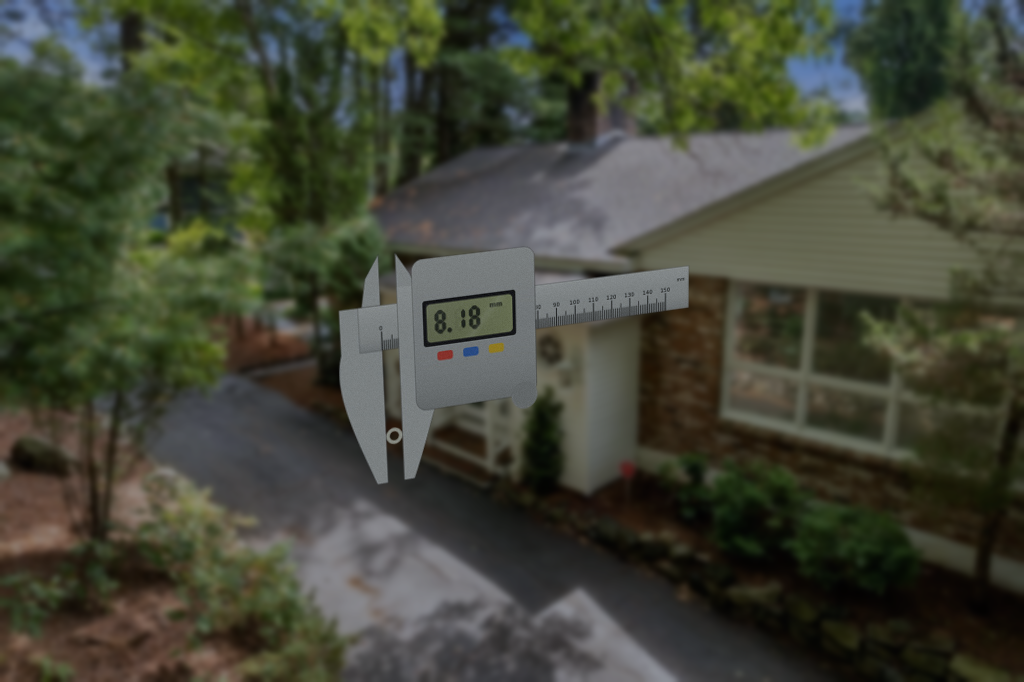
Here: 8.18 (mm)
